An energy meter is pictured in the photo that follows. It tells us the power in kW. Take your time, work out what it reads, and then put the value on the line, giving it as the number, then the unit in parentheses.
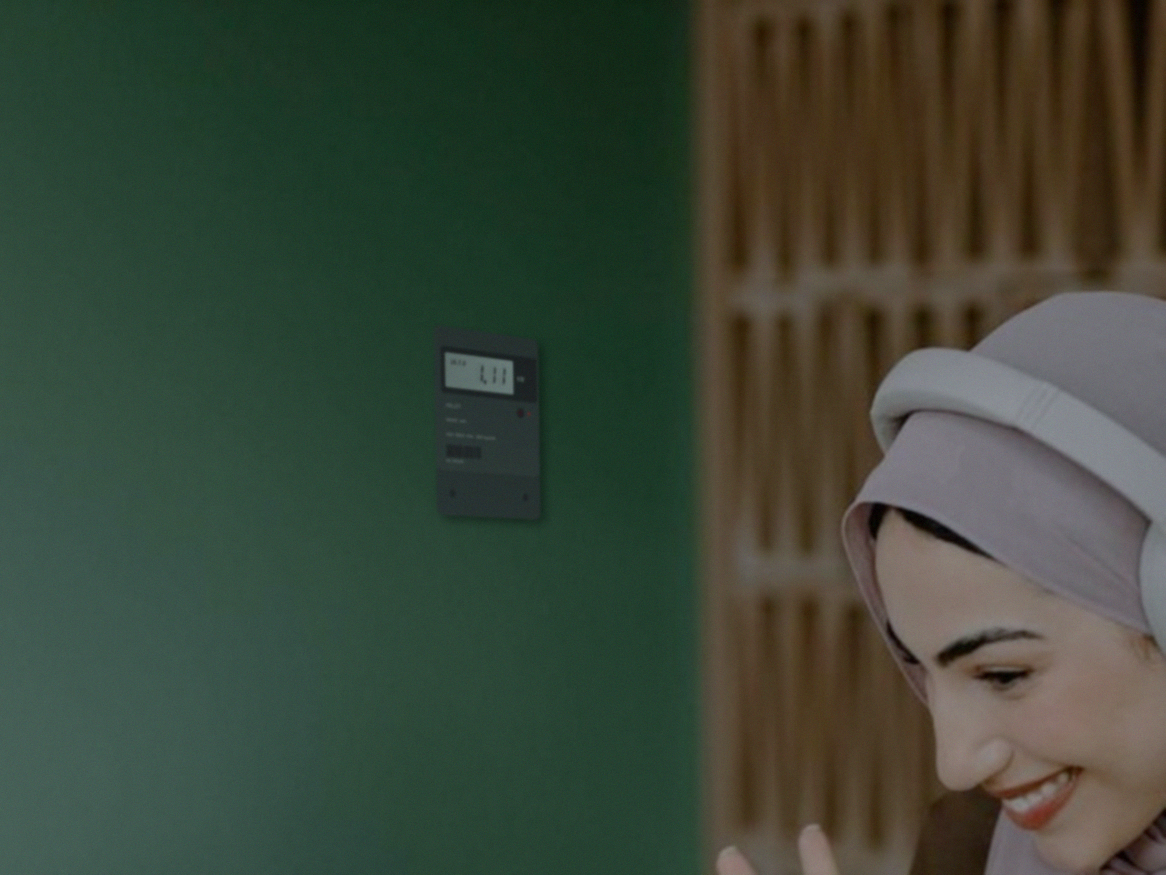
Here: 1.11 (kW)
